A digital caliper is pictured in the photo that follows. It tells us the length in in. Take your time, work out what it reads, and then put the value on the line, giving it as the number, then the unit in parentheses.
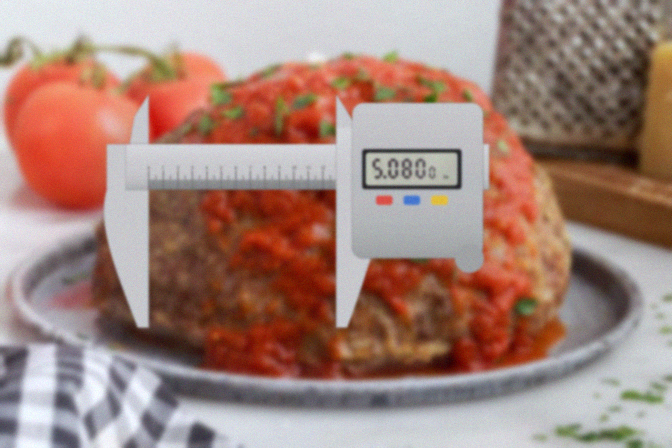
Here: 5.0800 (in)
